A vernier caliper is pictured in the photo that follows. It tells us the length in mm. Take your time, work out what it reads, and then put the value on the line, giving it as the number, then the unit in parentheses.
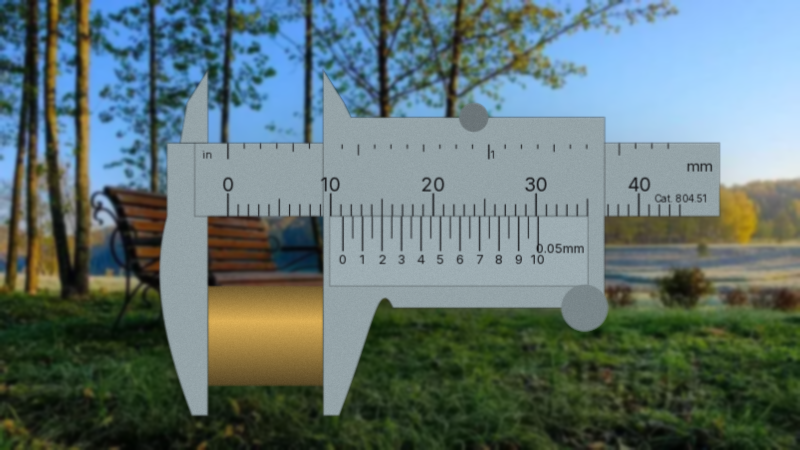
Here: 11.2 (mm)
